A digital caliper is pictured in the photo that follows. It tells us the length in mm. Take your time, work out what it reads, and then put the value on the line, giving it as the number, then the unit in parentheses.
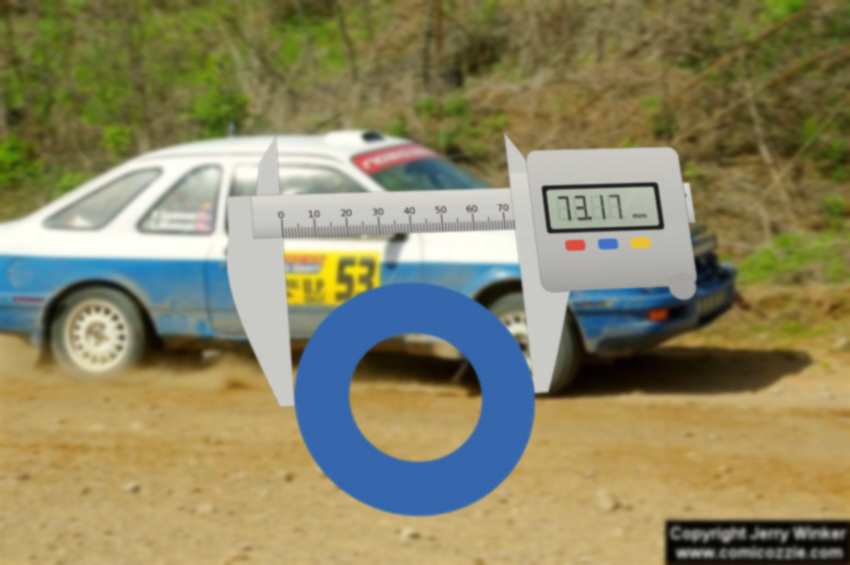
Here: 73.17 (mm)
